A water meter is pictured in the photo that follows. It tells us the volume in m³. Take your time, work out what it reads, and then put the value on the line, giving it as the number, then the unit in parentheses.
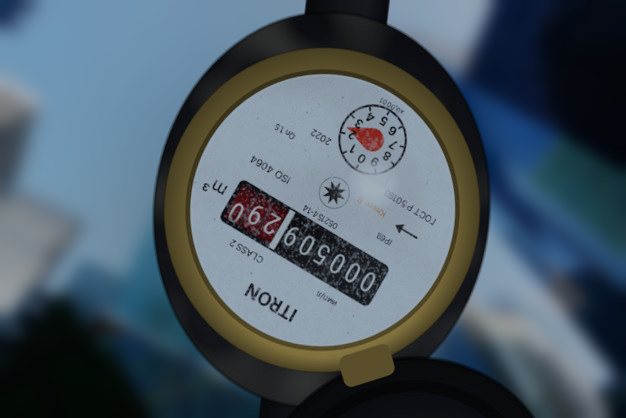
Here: 509.2902 (m³)
